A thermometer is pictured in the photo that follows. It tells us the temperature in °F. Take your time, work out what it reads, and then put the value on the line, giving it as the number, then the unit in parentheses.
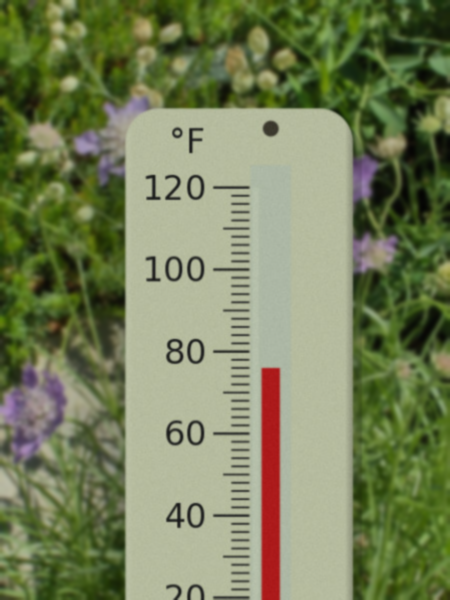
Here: 76 (°F)
